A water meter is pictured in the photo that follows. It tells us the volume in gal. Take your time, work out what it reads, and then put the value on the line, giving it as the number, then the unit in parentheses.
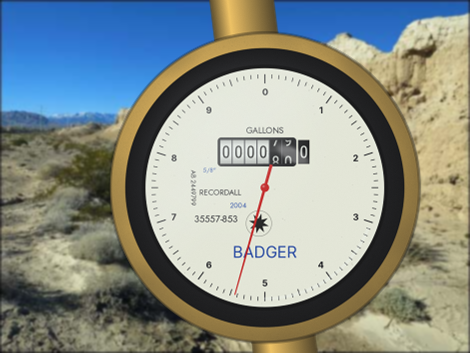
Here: 795.4 (gal)
